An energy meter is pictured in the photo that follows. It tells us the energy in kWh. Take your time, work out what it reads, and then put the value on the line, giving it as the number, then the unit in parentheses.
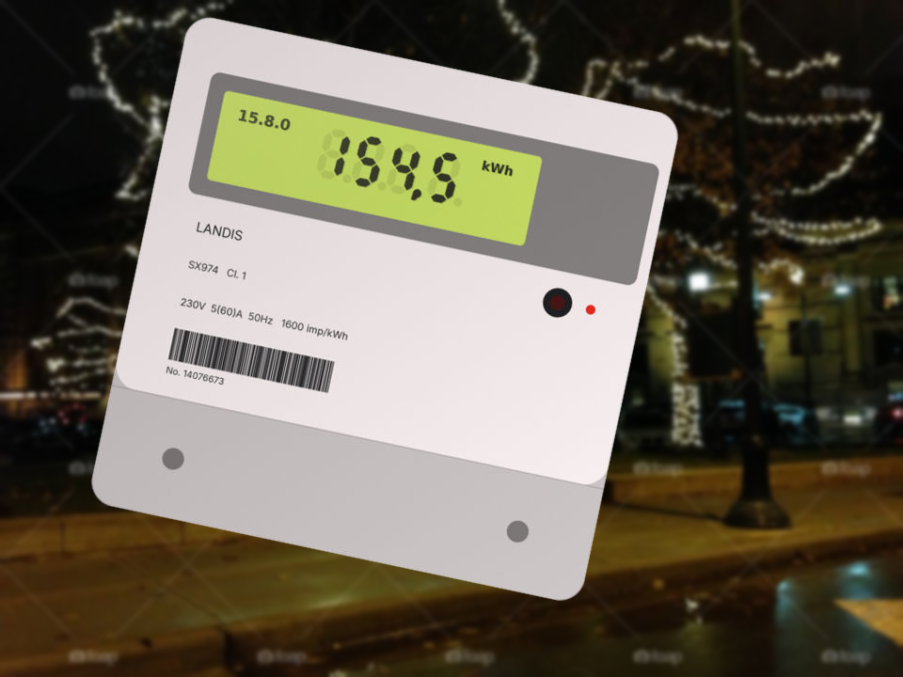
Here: 154.5 (kWh)
